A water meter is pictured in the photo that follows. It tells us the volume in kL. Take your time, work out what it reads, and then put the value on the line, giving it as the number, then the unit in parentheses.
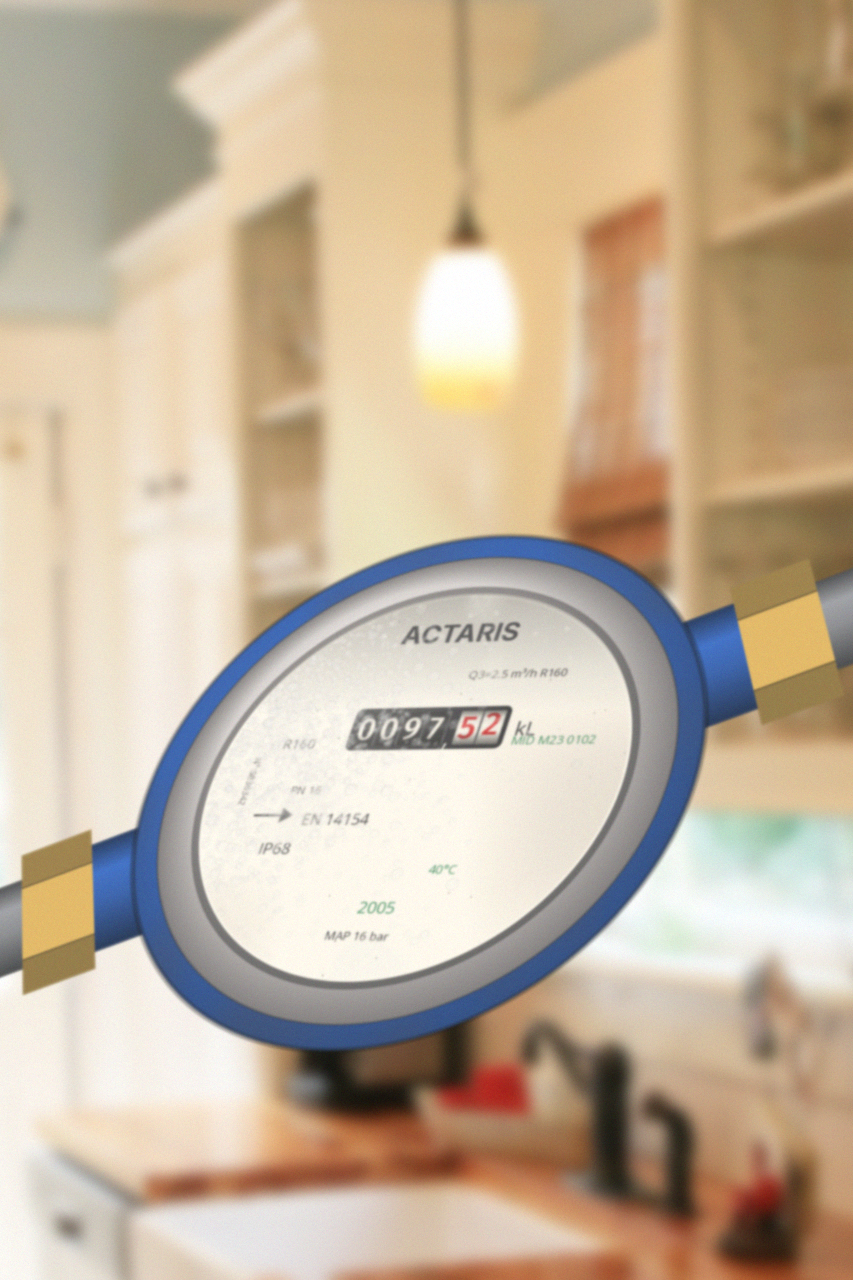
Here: 97.52 (kL)
